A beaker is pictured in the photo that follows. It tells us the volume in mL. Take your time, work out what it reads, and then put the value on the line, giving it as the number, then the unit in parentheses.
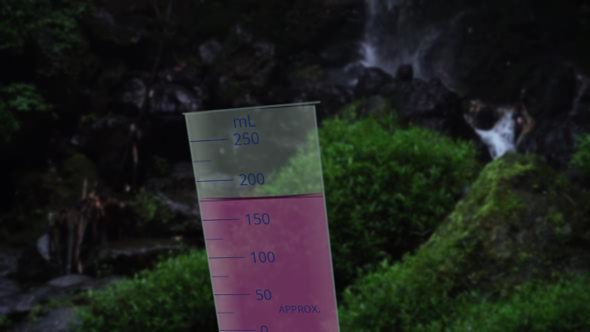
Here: 175 (mL)
